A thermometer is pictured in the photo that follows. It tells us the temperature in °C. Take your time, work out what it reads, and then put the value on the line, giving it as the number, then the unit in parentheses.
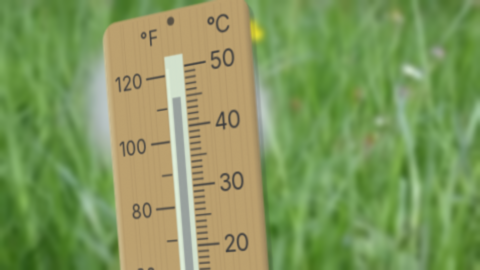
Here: 45 (°C)
